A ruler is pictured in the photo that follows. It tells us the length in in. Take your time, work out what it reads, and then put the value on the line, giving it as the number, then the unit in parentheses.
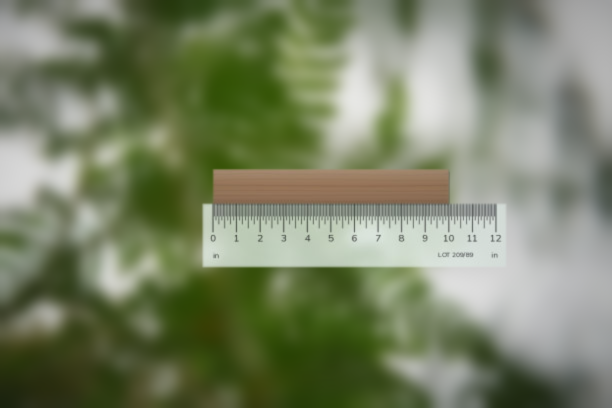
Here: 10 (in)
